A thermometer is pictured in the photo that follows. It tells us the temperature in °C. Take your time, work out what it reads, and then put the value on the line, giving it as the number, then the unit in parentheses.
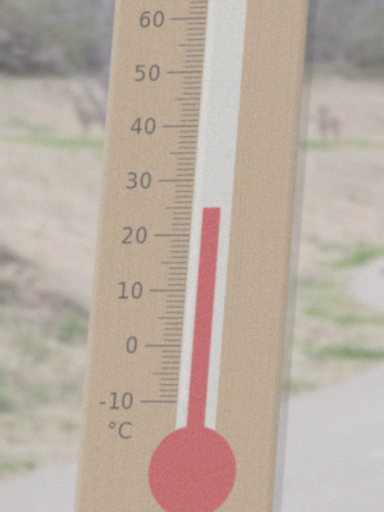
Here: 25 (°C)
